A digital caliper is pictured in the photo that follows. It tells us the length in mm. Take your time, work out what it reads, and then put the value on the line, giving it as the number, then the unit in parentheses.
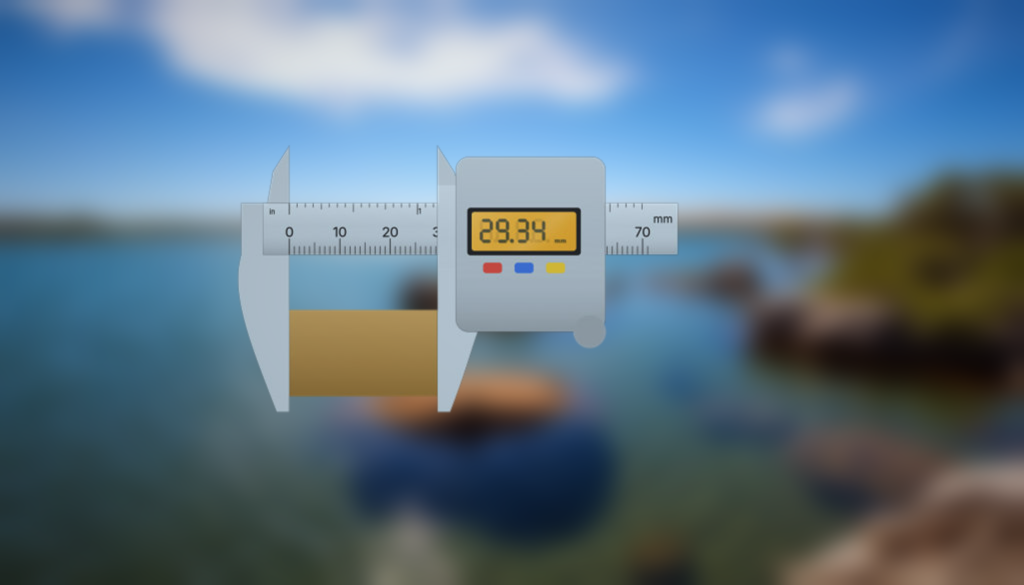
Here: 29.34 (mm)
